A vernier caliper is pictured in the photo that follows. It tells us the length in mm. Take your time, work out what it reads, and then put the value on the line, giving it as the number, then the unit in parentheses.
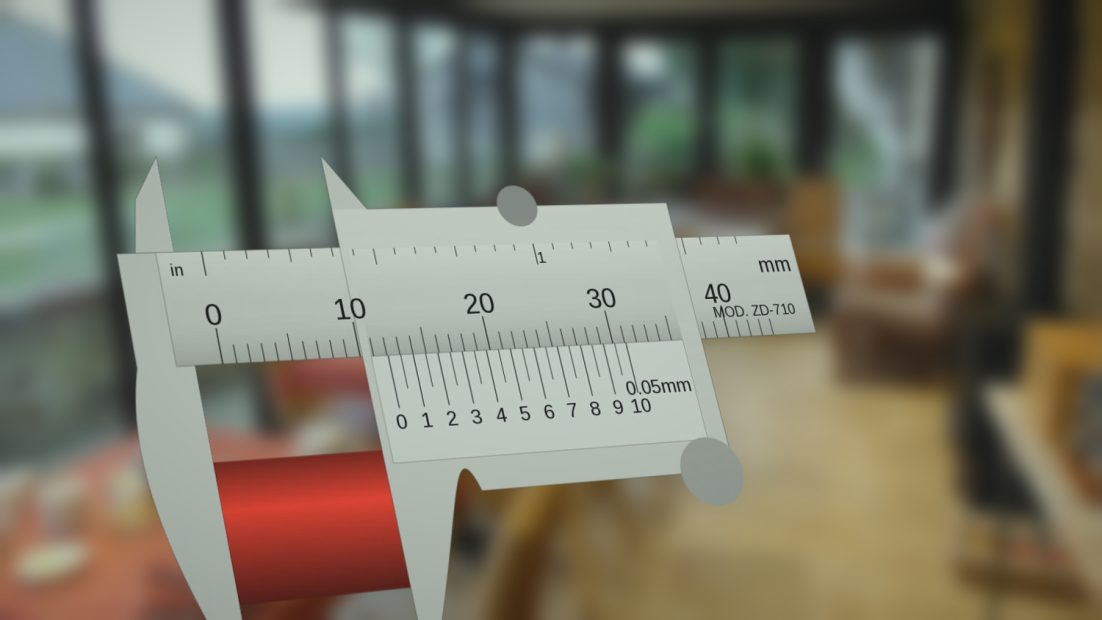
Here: 12.1 (mm)
